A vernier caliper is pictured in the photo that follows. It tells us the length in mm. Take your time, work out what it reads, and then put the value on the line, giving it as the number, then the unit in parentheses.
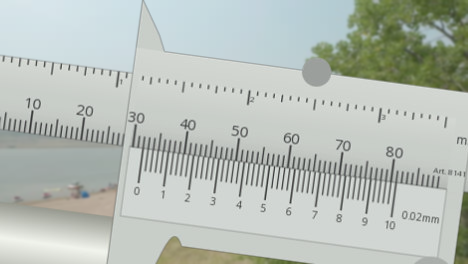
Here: 32.0 (mm)
